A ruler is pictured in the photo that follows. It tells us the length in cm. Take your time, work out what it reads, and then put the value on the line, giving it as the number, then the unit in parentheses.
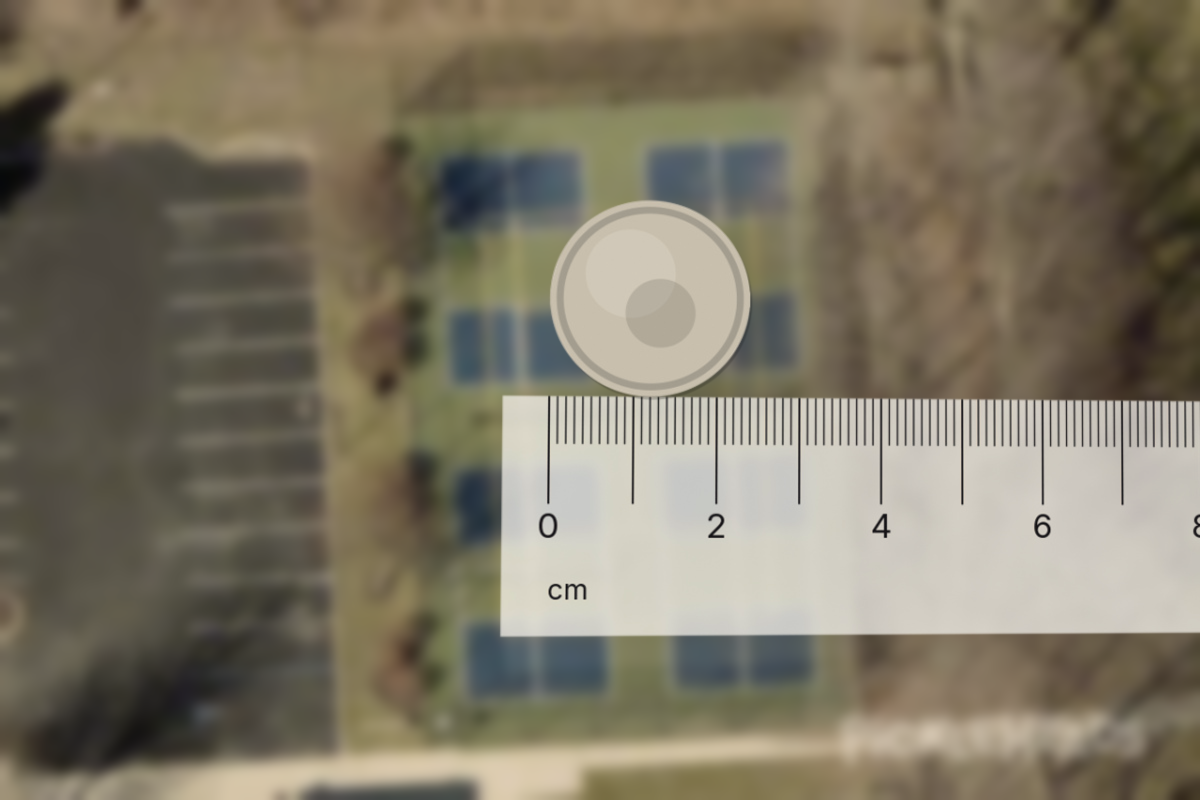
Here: 2.4 (cm)
